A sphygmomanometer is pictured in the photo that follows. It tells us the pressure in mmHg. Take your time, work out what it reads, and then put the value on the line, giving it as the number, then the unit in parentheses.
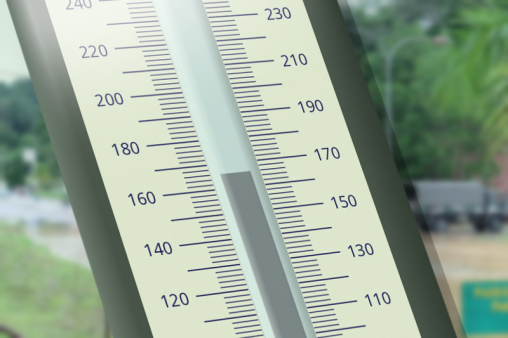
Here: 166 (mmHg)
